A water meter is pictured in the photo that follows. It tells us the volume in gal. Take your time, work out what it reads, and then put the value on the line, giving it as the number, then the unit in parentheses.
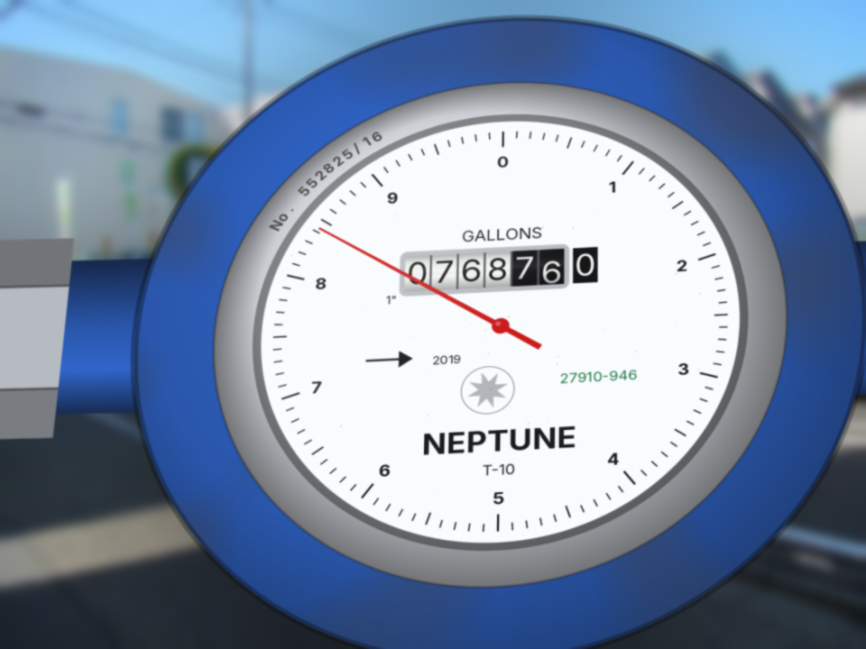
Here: 768758.4 (gal)
